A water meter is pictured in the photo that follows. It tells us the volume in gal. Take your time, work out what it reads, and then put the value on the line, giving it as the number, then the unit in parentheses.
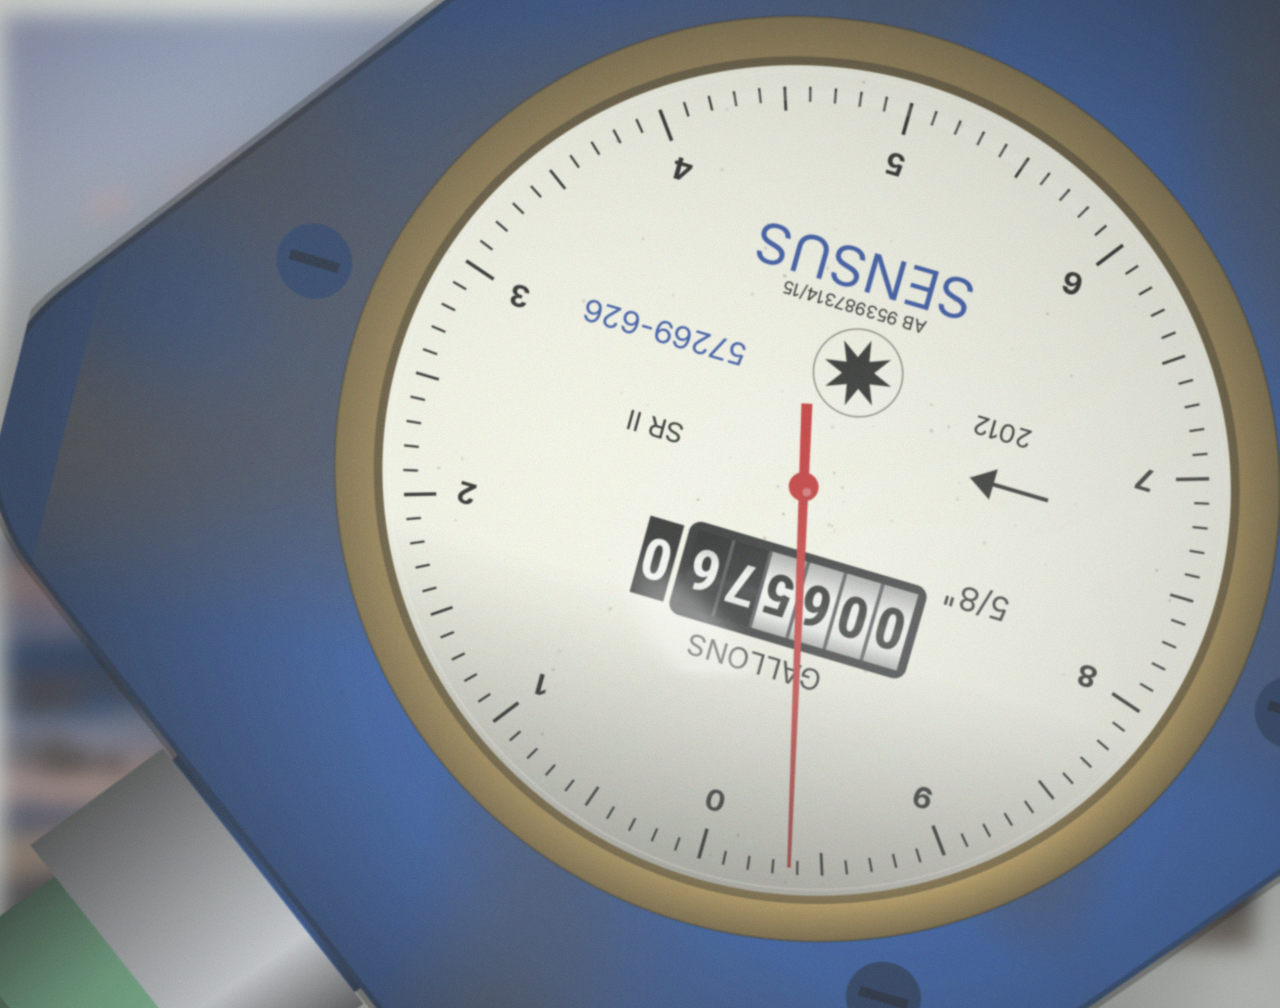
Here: 65759.6 (gal)
